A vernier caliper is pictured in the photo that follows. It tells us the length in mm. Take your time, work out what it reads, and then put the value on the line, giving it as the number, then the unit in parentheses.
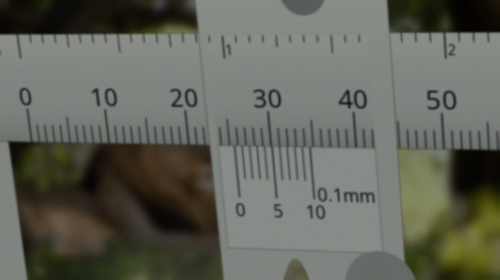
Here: 25.6 (mm)
